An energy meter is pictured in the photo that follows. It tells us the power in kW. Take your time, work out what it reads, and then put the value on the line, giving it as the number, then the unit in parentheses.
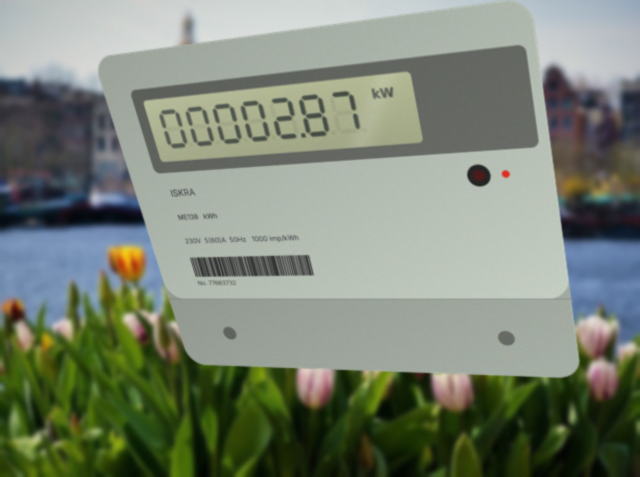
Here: 2.87 (kW)
